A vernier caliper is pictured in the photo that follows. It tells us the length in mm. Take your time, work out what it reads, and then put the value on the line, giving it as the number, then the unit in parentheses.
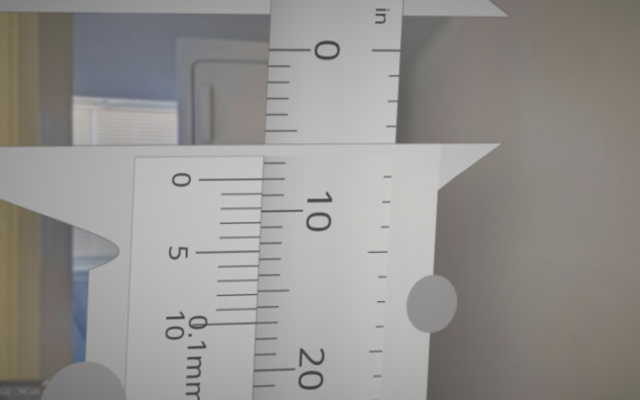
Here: 8.0 (mm)
